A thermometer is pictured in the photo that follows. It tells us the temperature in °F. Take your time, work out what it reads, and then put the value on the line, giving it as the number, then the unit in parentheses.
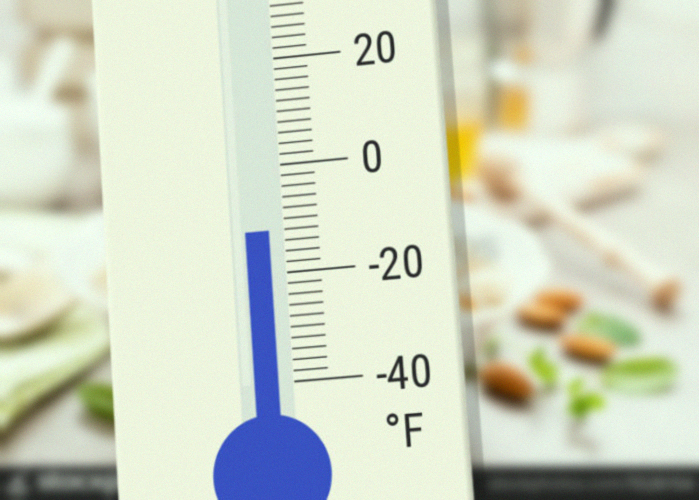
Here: -12 (°F)
